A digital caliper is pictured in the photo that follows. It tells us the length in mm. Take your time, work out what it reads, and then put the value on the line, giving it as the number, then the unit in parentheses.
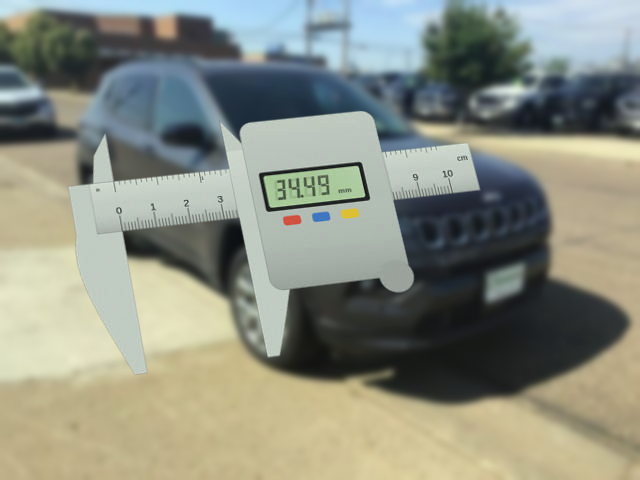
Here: 34.49 (mm)
